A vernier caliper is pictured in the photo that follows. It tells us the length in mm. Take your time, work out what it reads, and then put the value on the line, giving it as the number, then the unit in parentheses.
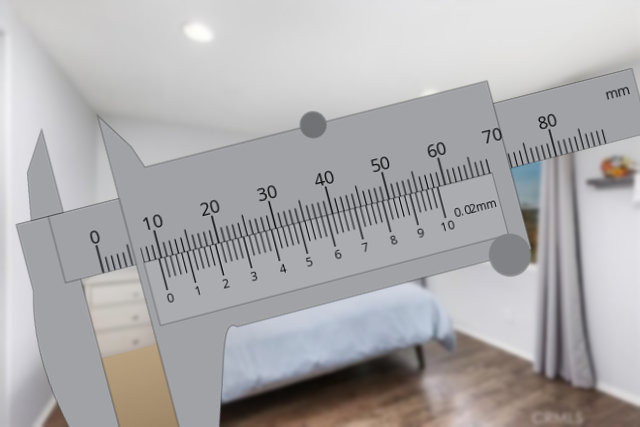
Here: 9.6 (mm)
